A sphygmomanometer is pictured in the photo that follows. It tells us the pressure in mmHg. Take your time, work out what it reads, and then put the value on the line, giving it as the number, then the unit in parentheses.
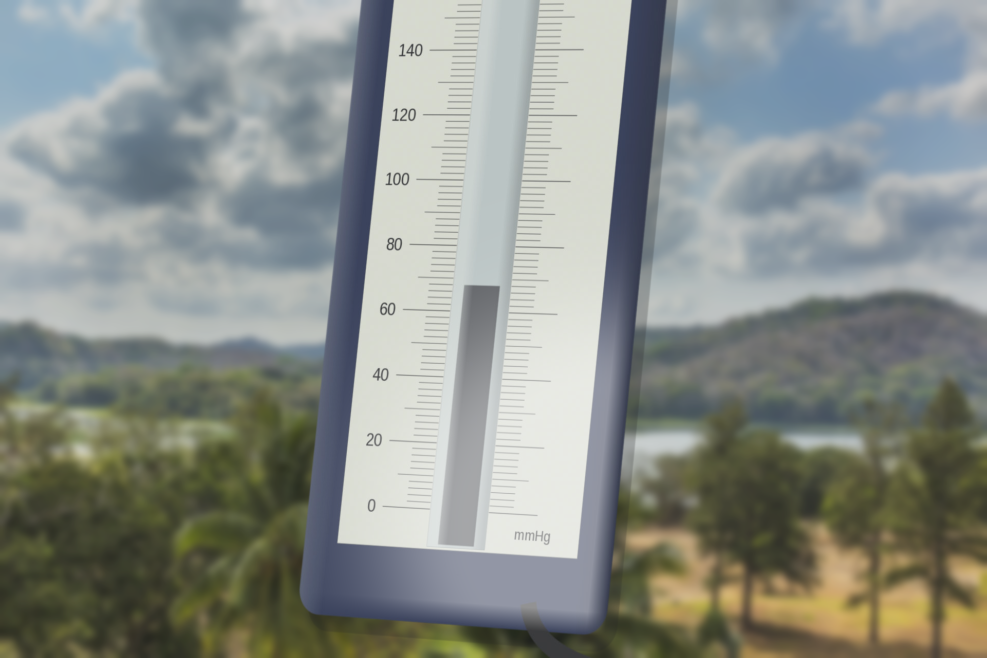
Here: 68 (mmHg)
